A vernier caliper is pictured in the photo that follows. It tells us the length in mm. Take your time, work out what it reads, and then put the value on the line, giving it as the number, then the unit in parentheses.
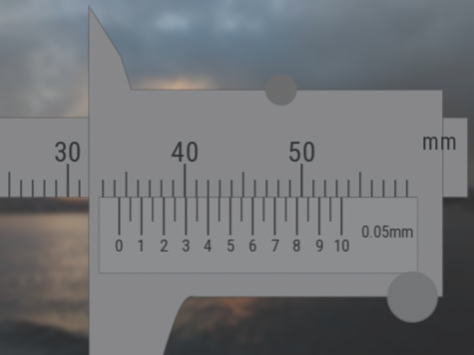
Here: 34.4 (mm)
